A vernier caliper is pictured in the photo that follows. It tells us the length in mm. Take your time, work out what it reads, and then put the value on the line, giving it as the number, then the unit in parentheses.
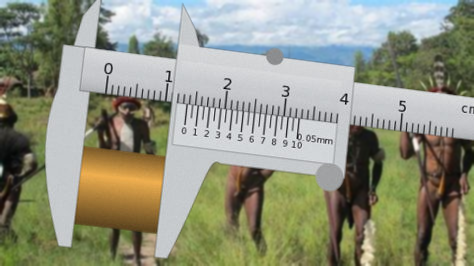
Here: 13.6 (mm)
